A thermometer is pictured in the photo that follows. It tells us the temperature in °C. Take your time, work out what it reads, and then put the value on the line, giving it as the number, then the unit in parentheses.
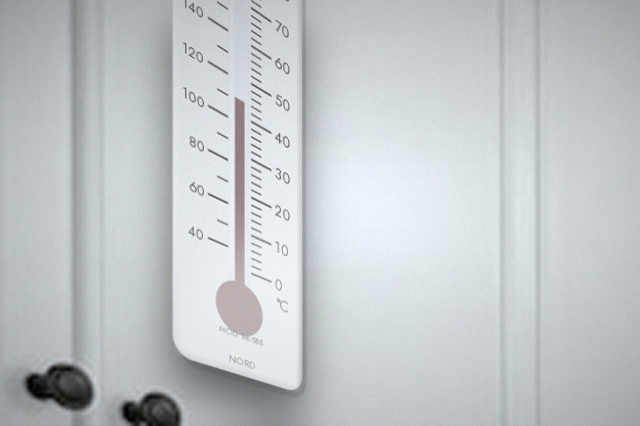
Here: 44 (°C)
